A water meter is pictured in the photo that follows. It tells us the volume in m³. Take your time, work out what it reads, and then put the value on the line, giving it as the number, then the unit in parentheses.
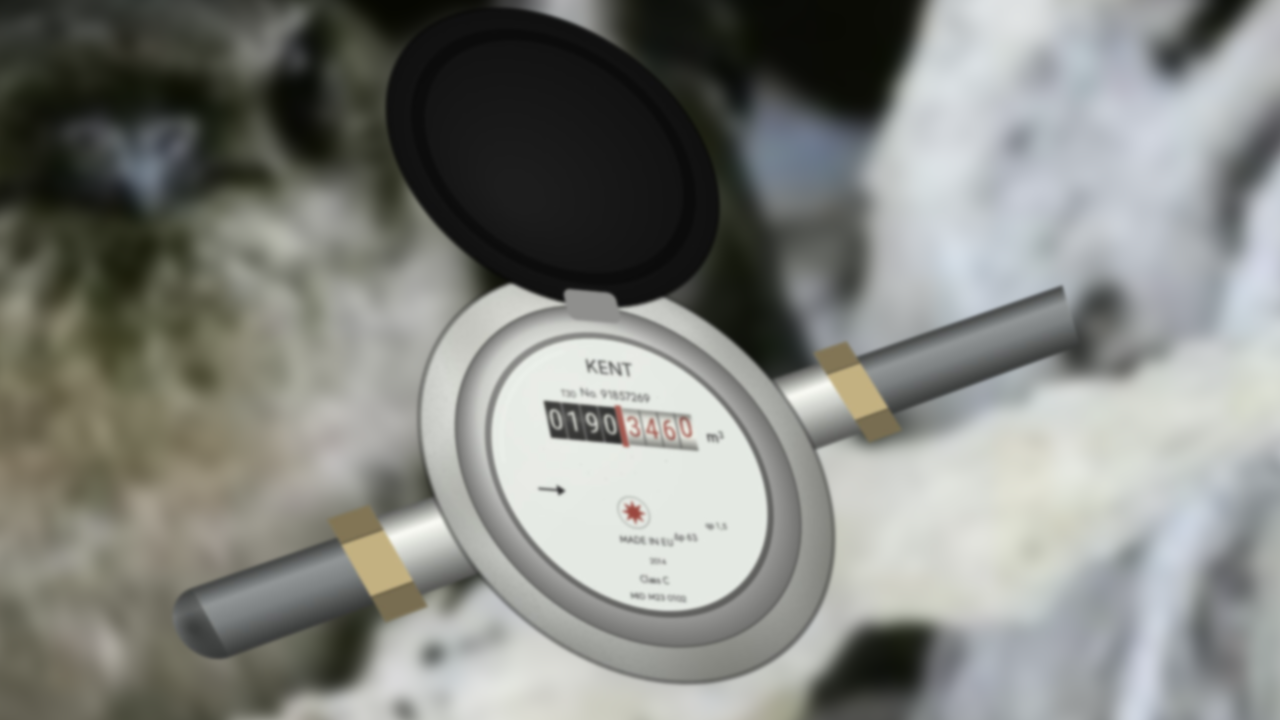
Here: 190.3460 (m³)
